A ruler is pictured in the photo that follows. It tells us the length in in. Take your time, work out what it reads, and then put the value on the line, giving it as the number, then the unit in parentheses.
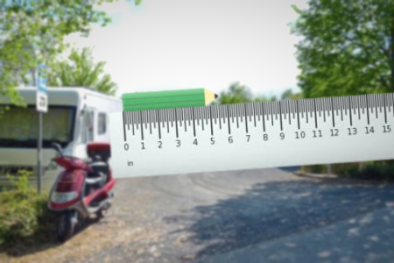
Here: 5.5 (in)
